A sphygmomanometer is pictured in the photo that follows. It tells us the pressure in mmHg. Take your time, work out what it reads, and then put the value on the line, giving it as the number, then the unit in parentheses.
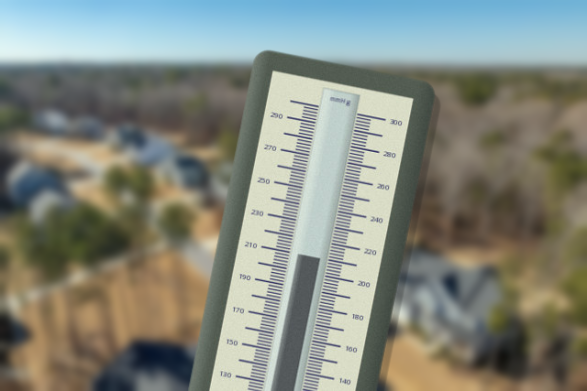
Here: 210 (mmHg)
